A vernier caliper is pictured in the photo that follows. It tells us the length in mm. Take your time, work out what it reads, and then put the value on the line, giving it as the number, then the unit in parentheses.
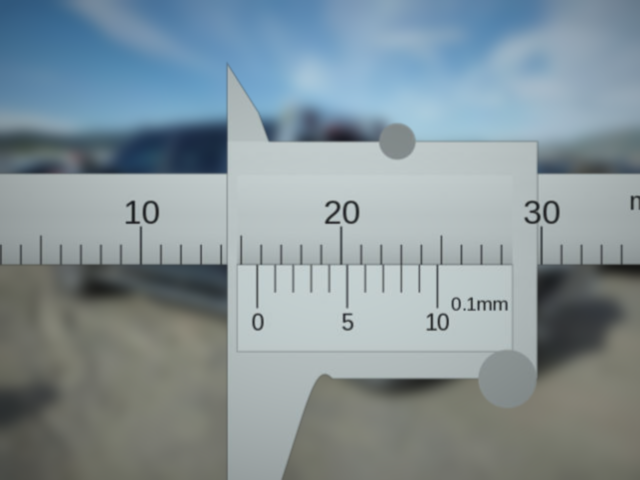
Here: 15.8 (mm)
